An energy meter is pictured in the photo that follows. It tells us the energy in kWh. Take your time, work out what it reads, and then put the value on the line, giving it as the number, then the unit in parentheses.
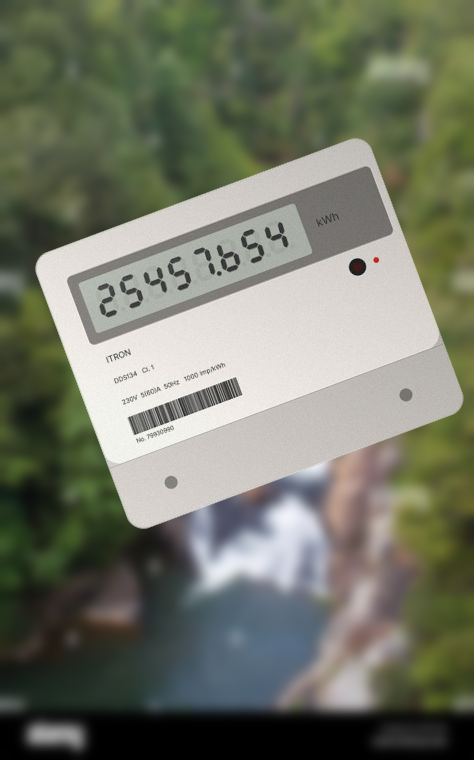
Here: 25457.654 (kWh)
